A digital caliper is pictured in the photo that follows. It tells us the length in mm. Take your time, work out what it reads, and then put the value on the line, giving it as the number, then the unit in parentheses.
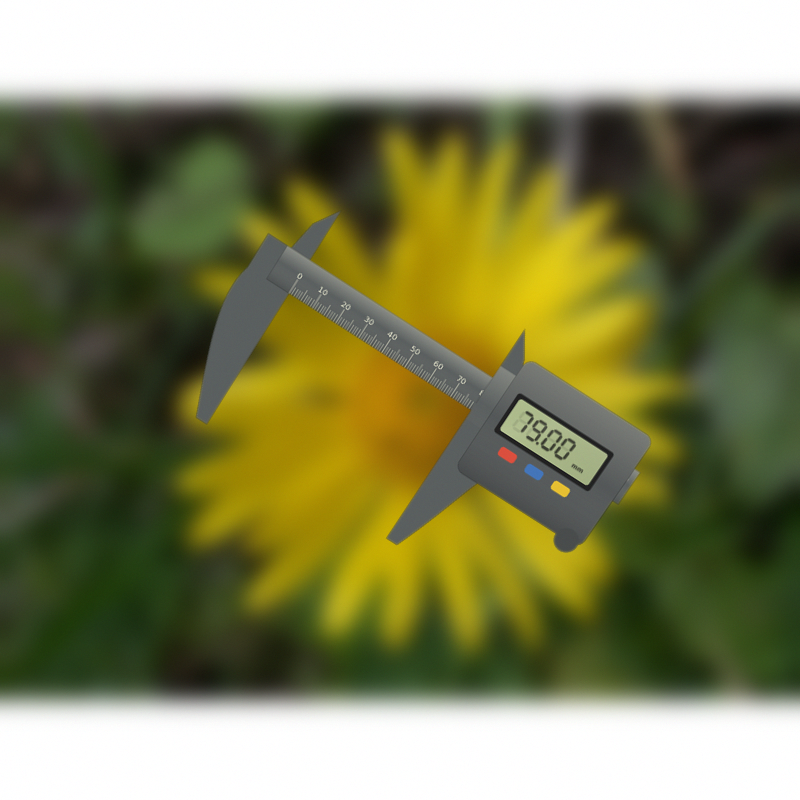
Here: 79.00 (mm)
